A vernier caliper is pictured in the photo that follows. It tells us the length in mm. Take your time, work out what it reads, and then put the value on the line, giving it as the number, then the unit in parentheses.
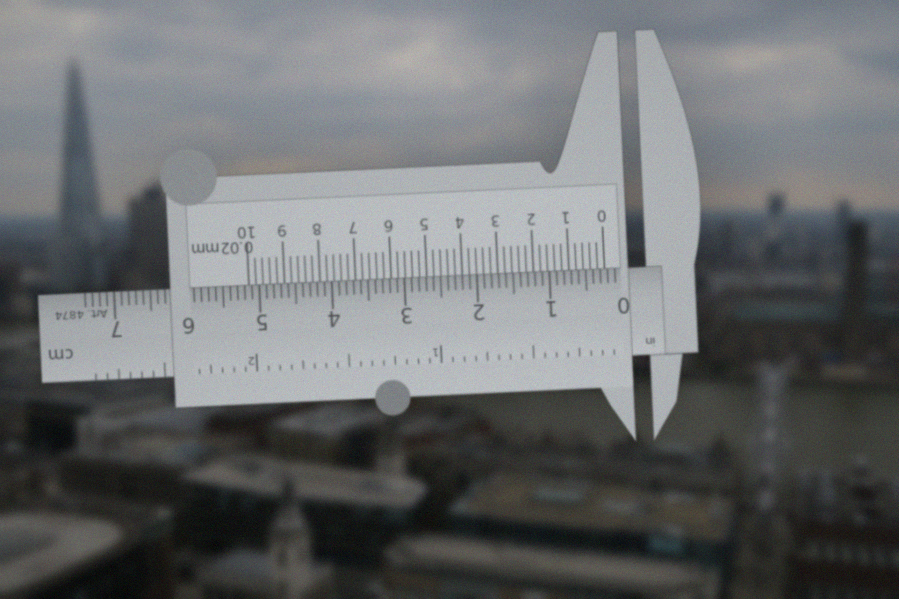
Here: 2.4 (mm)
